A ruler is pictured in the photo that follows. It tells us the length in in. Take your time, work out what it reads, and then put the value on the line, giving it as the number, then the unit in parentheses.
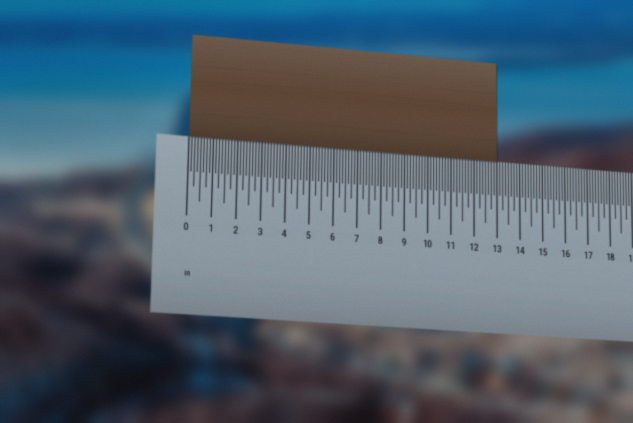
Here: 13 (in)
